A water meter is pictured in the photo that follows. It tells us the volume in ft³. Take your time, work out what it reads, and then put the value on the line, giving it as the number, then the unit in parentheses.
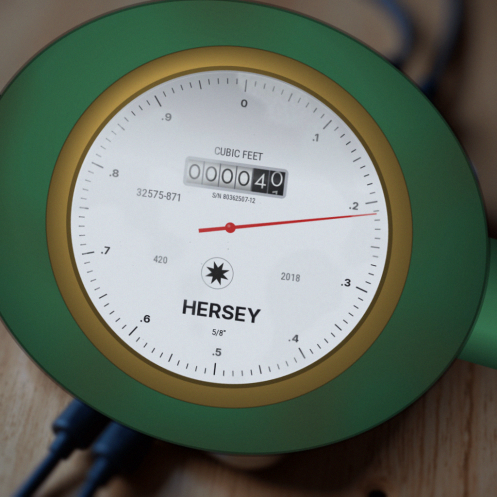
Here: 40.21 (ft³)
